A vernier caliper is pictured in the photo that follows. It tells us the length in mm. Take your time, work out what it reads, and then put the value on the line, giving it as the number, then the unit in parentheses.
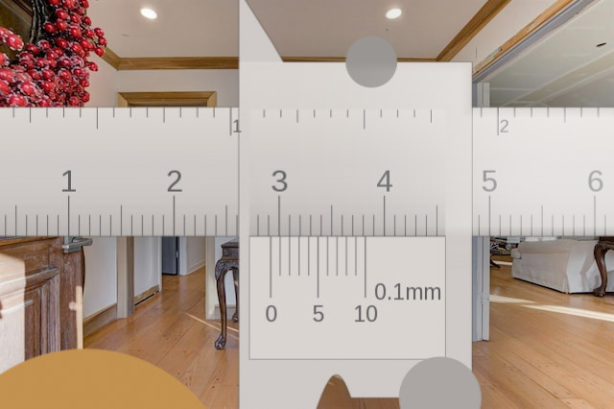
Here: 29.2 (mm)
